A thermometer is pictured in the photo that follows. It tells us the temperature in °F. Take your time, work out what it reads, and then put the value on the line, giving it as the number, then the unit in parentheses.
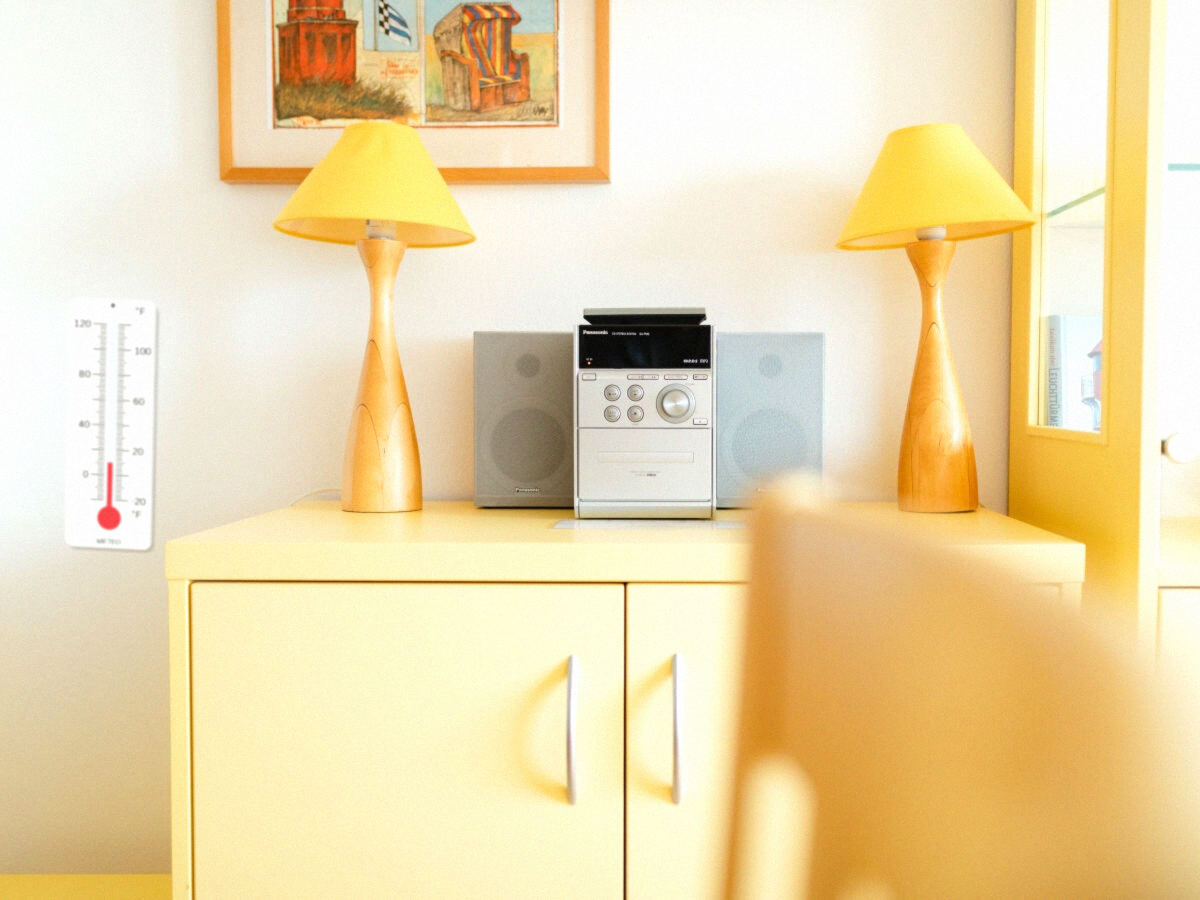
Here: 10 (°F)
